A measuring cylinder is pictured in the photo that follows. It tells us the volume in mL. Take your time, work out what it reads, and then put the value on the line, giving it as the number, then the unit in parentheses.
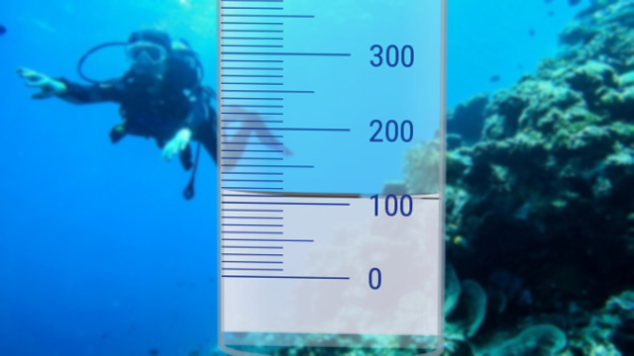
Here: 110 (mL)
